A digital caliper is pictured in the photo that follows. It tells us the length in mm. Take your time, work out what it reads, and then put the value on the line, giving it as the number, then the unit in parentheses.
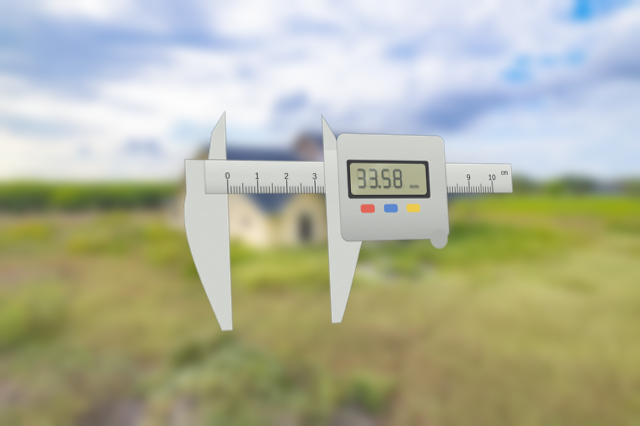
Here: 33.58 (mm)
